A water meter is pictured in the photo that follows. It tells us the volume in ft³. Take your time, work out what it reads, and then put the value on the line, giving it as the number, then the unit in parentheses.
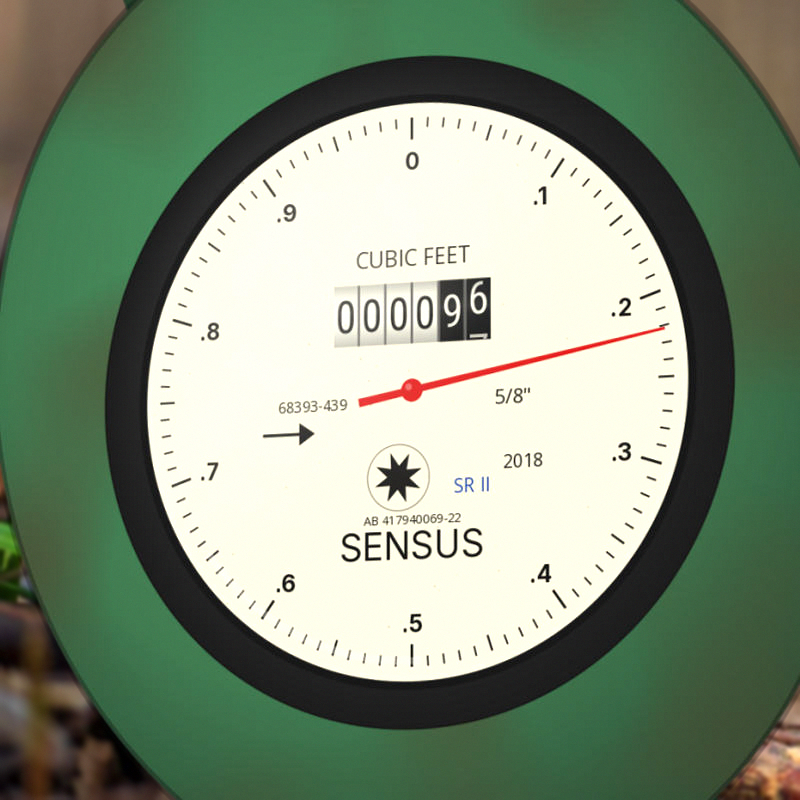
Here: 96.22 (ft³)
